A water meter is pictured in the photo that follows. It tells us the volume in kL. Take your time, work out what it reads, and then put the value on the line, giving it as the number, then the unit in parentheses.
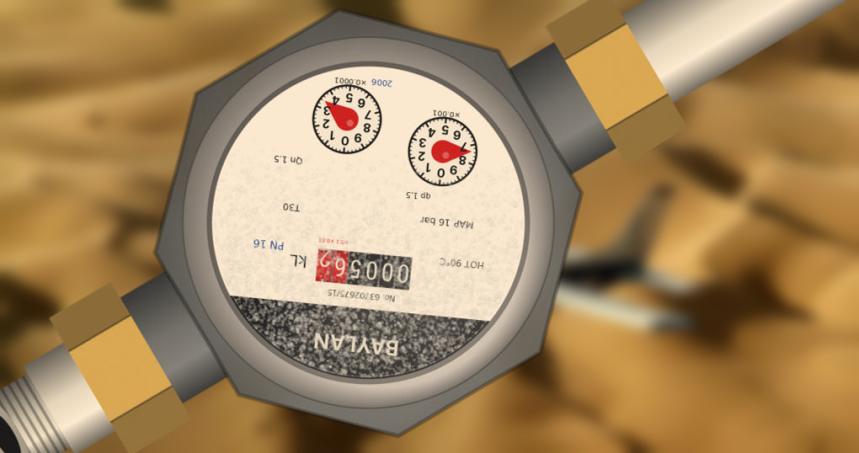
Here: 5.6173 (kL)
